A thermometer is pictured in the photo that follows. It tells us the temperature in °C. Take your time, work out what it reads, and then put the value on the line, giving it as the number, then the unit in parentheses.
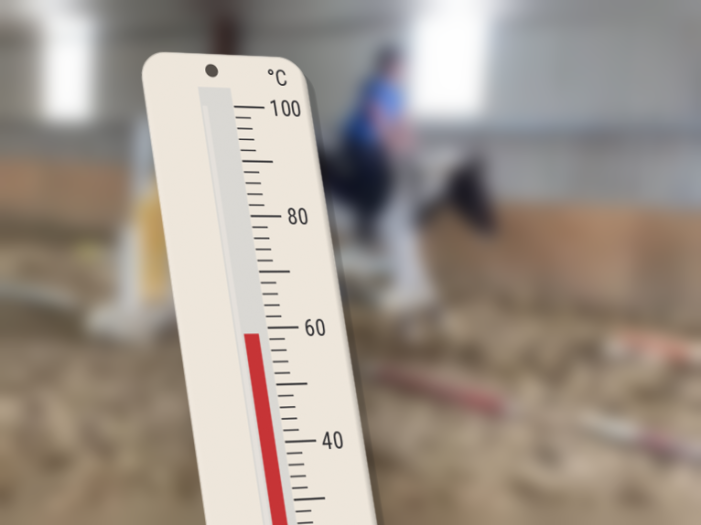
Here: 59 (°C)
